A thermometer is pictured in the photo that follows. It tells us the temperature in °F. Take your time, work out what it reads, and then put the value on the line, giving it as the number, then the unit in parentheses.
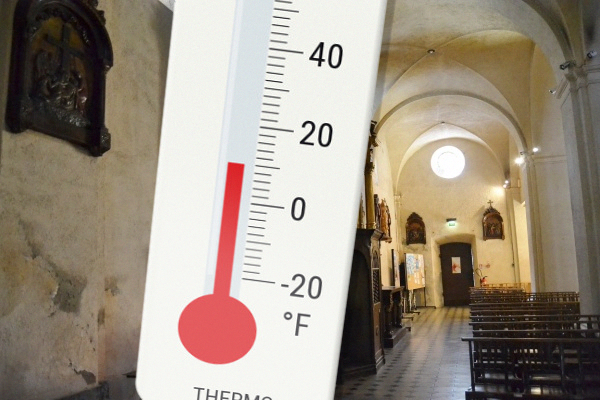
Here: 10 (°F)
